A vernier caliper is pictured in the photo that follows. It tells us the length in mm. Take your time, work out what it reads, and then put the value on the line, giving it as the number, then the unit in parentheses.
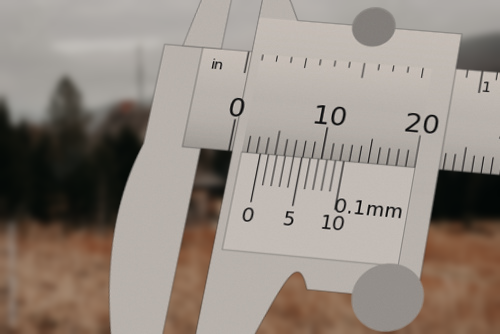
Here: 3.4 (mm)
